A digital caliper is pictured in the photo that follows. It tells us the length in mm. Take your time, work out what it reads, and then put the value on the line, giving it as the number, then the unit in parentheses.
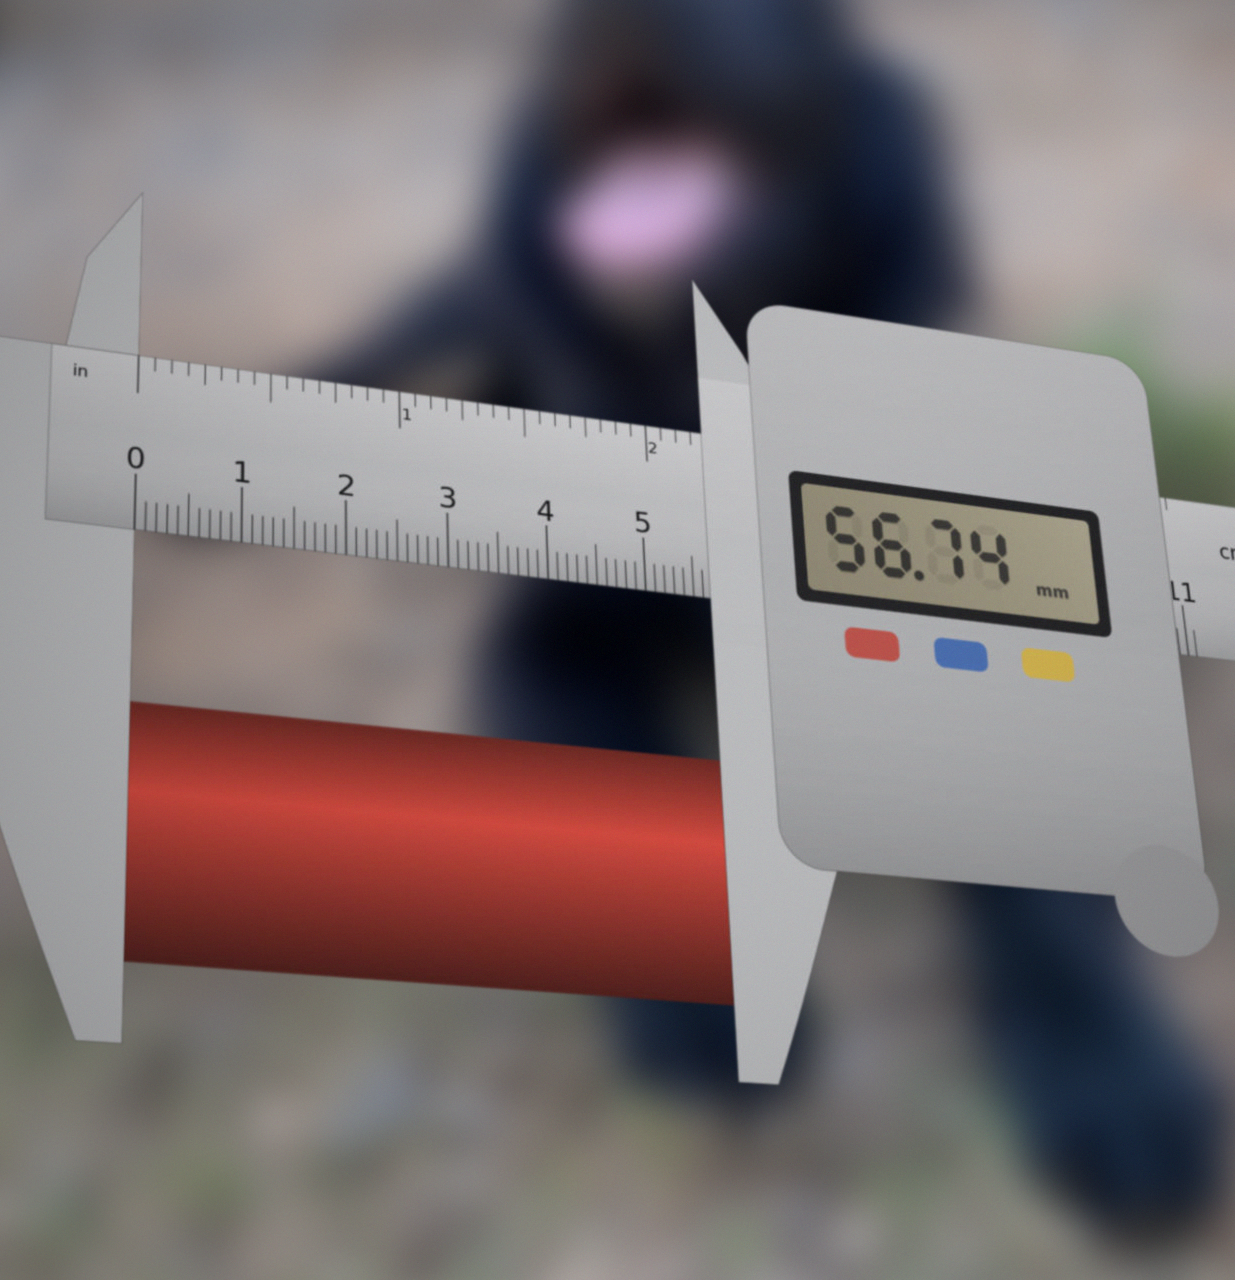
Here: 56.74 (mm)
